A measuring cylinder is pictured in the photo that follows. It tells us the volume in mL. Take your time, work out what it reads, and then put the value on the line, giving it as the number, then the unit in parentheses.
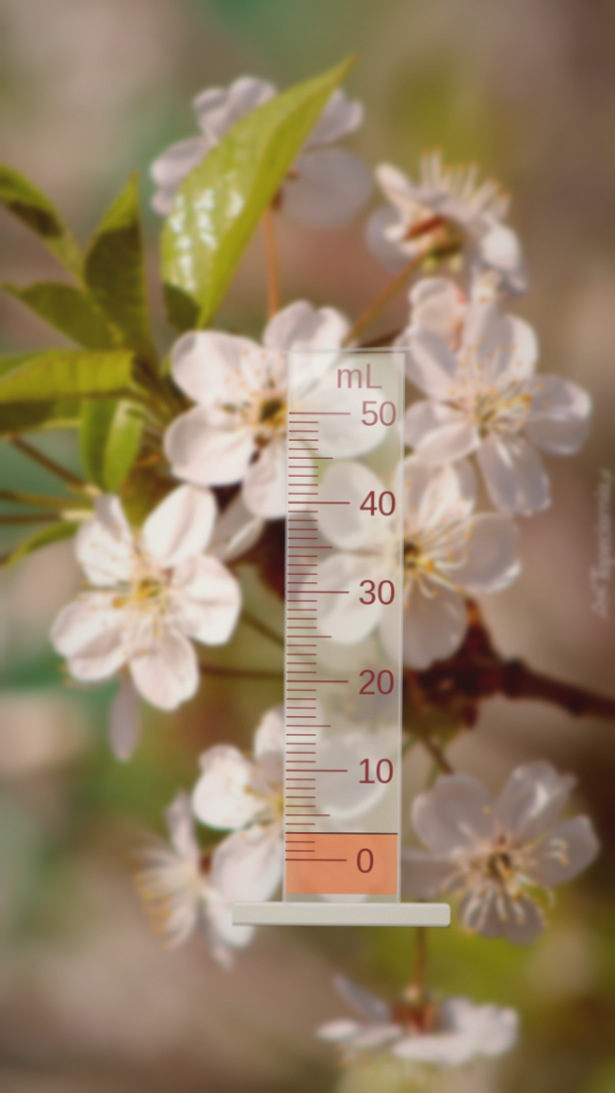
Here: 3 (mL)
